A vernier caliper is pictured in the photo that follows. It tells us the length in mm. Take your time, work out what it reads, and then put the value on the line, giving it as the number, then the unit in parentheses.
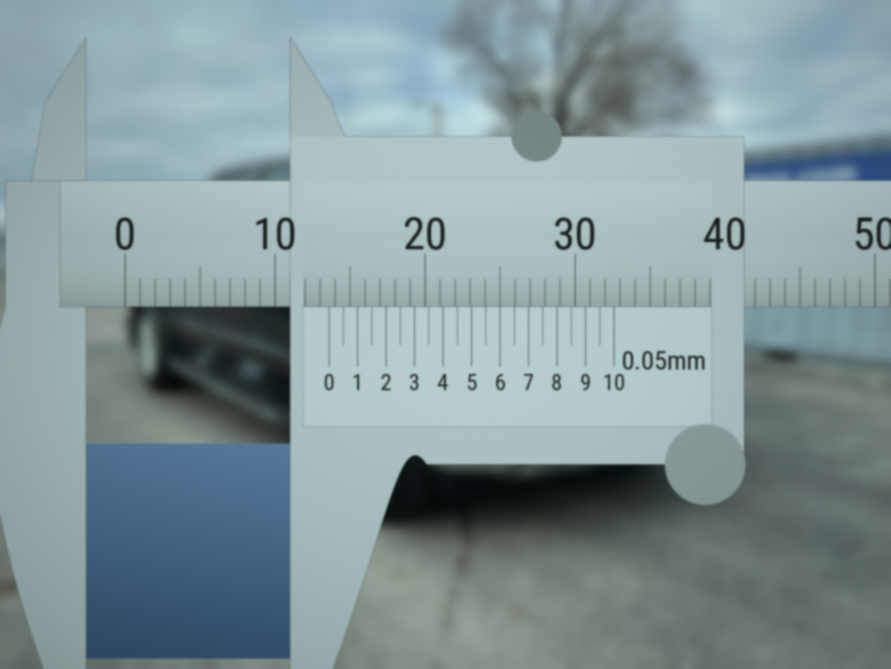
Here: 13.6 (mm)
